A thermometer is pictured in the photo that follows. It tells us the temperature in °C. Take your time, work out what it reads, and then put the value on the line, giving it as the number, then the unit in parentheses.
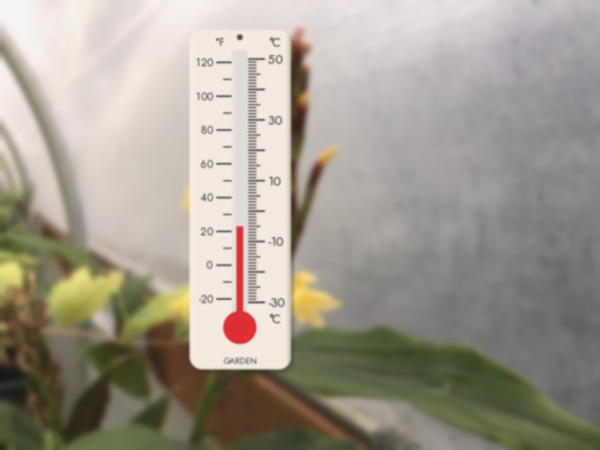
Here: -5 (°C)
